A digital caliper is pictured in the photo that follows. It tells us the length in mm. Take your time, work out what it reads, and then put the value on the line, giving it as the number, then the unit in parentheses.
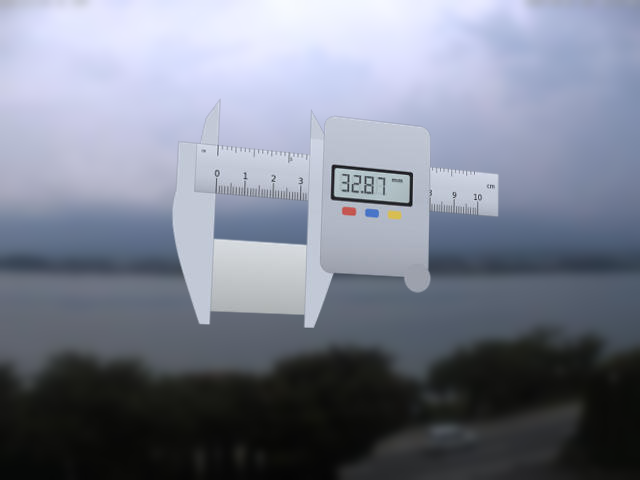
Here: 32.87 (mm)
